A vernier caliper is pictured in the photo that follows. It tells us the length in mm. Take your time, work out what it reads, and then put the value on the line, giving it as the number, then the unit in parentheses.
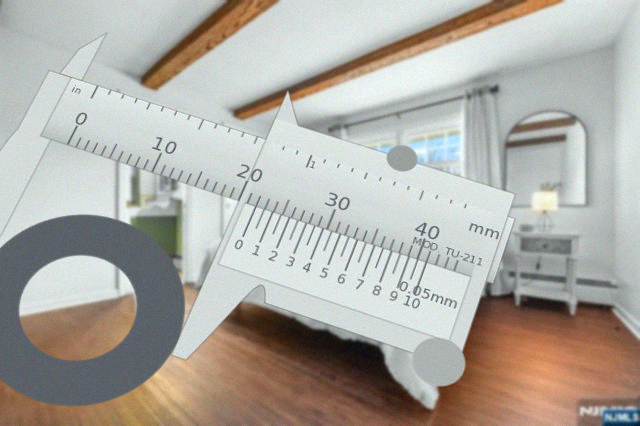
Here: 22.0 (mm)
